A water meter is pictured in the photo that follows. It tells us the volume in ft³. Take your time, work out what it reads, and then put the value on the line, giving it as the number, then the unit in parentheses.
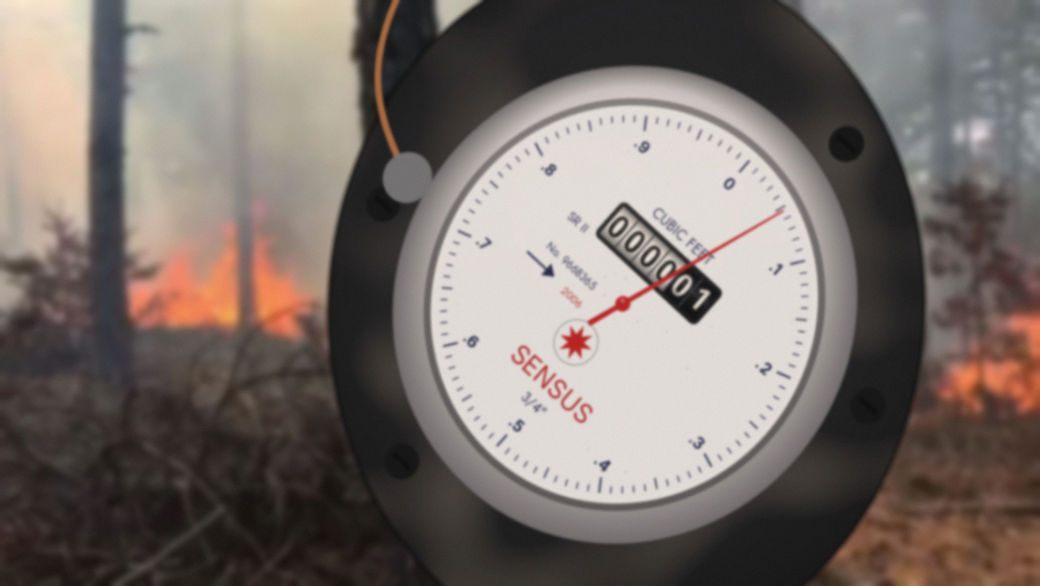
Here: 1.05 (ft³)
